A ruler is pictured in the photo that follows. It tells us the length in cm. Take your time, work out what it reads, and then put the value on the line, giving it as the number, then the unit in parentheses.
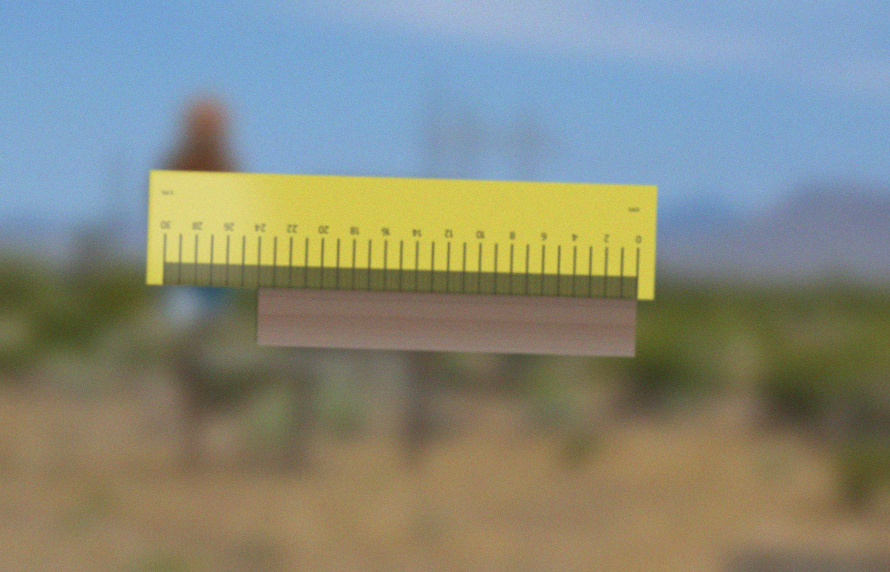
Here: 24 (cm)
